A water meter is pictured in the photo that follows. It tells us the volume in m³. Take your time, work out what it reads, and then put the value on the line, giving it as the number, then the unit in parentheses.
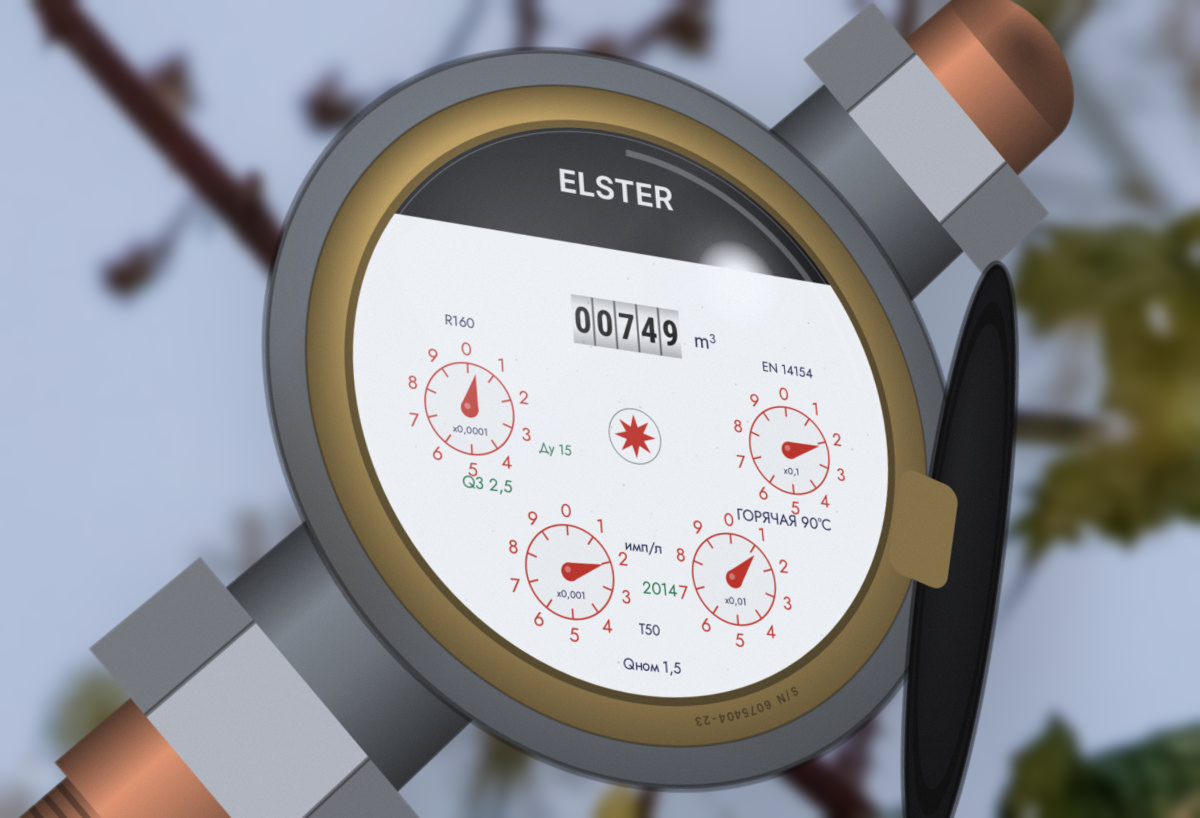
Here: 749.2120 (m³)
